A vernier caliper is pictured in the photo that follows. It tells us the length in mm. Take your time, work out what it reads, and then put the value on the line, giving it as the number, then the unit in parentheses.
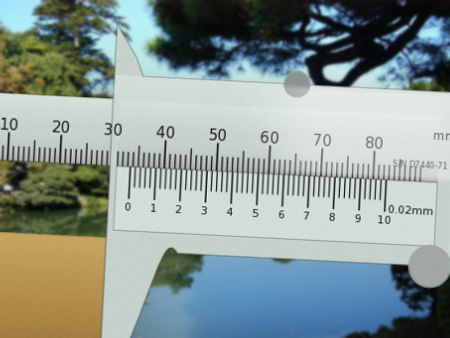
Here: 33.5 (mm)
